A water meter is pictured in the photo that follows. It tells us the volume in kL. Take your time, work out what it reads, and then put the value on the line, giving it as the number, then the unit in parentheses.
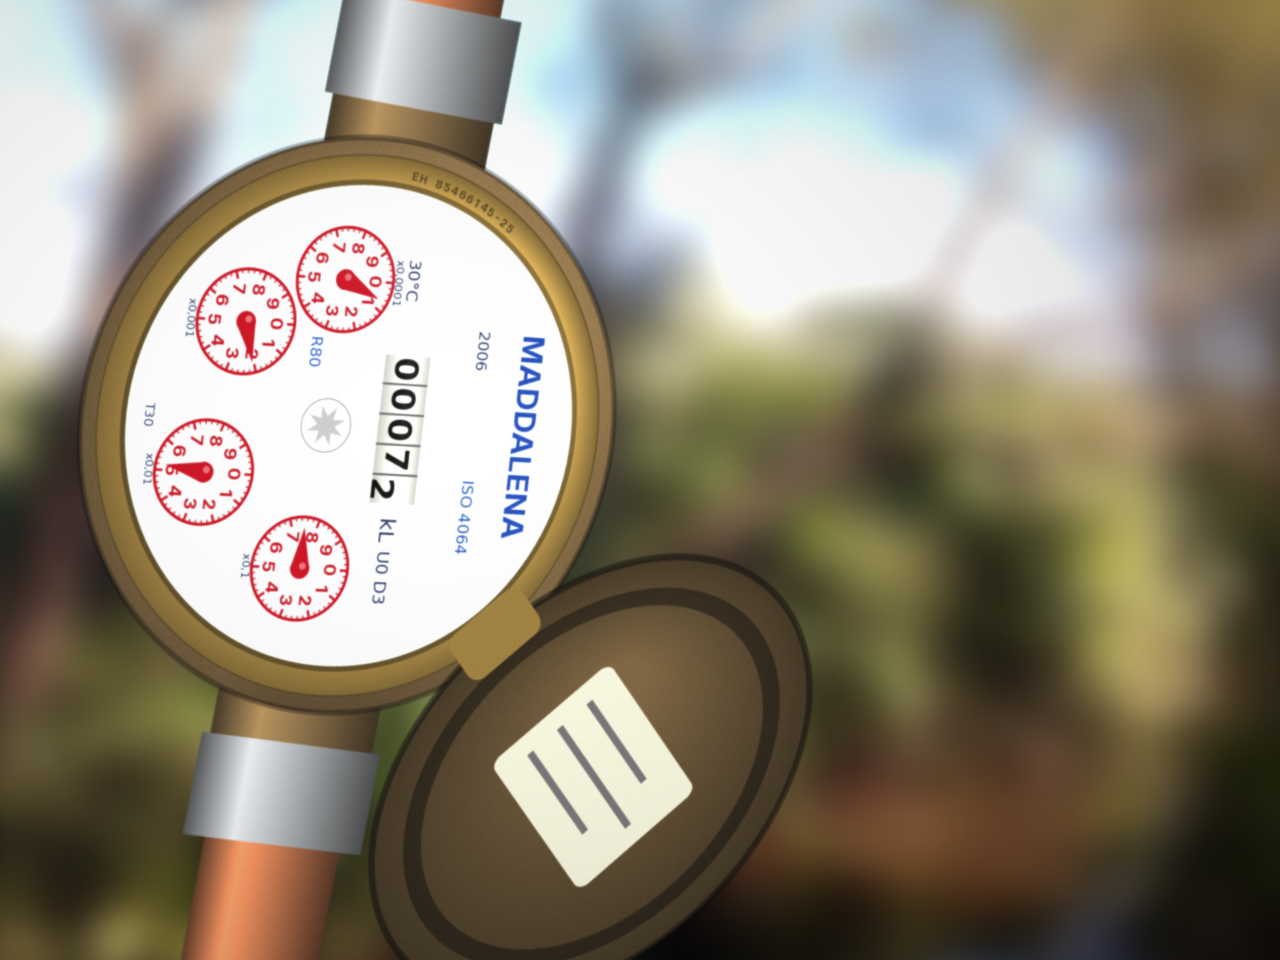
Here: 71.7520 (kL)
